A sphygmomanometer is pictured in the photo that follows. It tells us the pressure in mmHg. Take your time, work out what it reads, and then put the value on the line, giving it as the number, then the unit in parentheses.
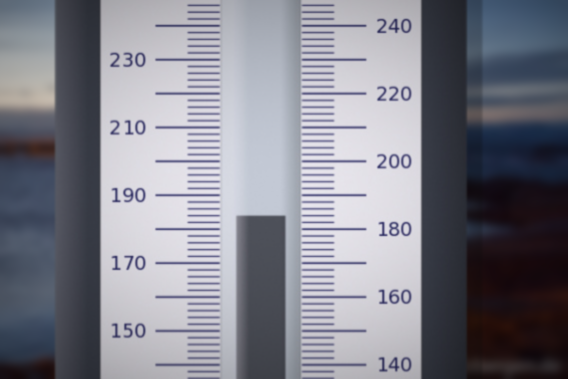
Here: 184 (mmHg)
